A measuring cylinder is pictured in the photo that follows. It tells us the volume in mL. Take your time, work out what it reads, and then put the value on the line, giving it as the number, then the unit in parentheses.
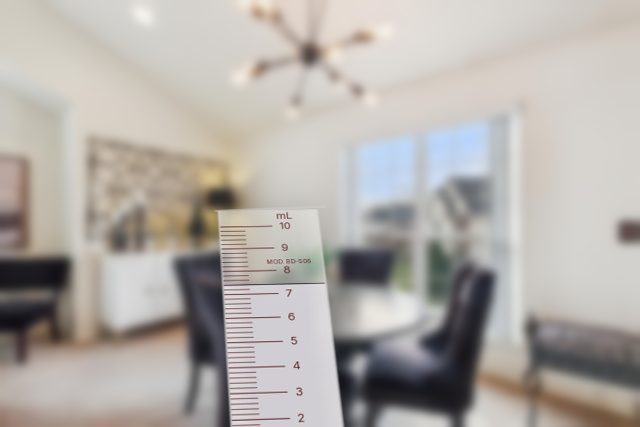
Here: 7.4 (mL)
